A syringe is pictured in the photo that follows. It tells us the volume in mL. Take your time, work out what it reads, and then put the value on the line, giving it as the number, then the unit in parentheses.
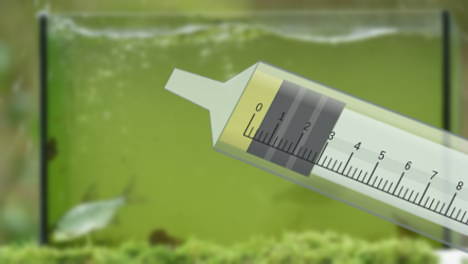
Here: 0.4 (mL)
